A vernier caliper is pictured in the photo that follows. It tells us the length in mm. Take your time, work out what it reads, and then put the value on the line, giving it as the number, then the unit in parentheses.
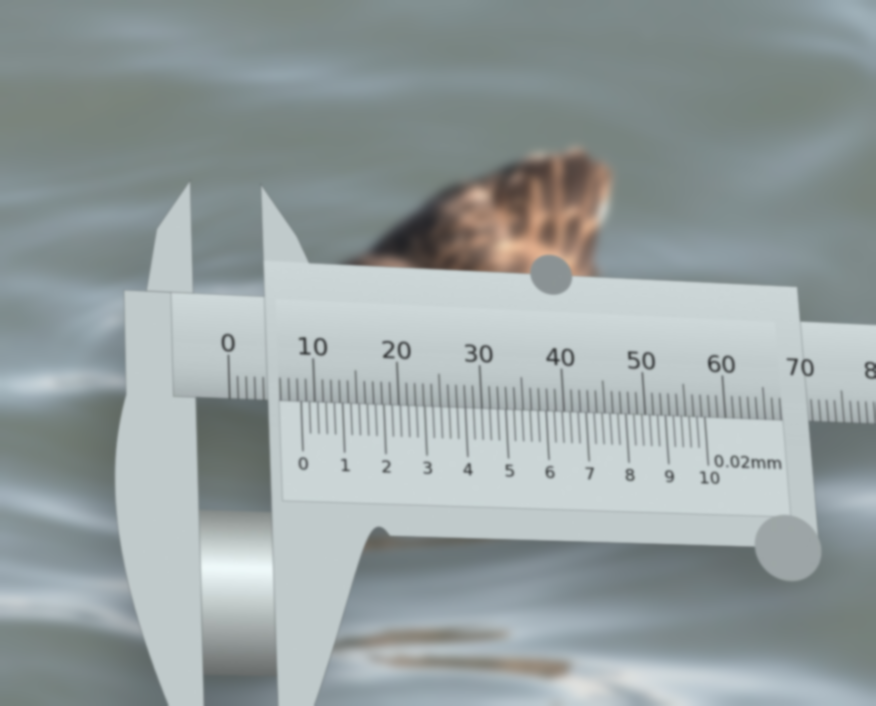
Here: 8.4 (mm)
